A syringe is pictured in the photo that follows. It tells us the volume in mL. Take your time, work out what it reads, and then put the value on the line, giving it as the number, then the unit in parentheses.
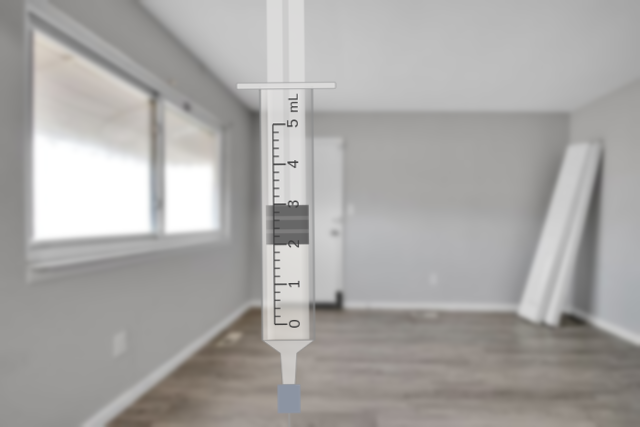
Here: 2 (mL)
